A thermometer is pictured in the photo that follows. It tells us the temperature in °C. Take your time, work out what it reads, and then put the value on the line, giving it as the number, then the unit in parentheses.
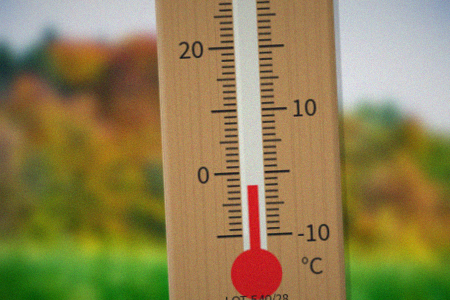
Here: -2 (°C)
